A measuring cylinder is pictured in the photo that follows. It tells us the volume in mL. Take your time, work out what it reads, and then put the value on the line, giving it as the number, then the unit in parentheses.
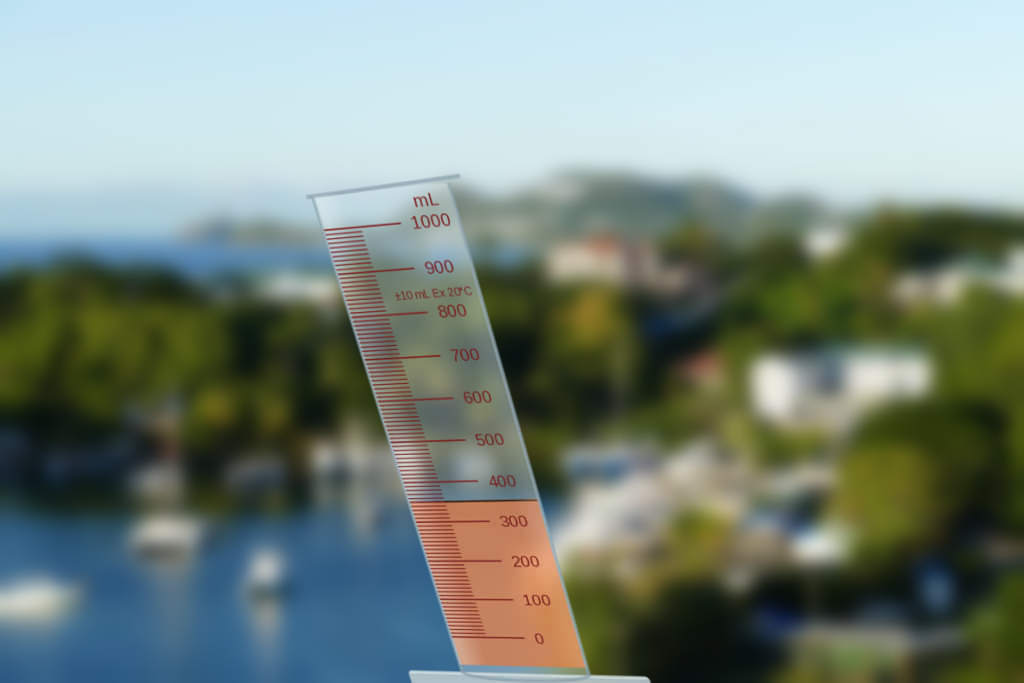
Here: 350 (mL)
